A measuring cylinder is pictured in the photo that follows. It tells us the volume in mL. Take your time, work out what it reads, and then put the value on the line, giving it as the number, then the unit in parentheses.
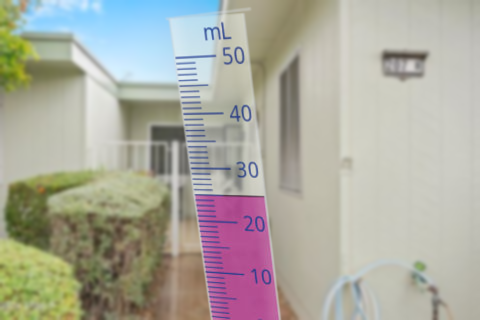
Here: 25 (mL)
